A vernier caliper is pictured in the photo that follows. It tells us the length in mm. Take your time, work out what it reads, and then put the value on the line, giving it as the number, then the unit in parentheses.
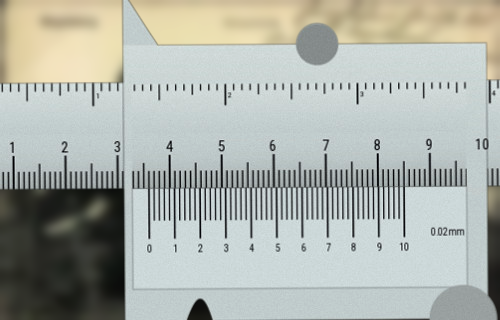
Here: 36.0 (mm)
